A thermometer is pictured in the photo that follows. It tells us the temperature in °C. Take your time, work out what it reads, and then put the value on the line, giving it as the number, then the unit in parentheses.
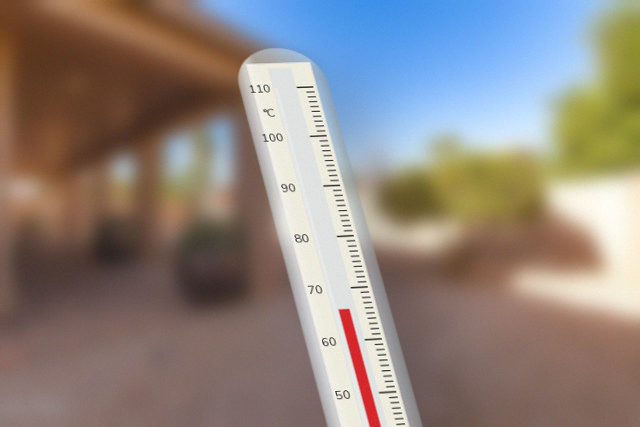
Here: 66 (°C)
